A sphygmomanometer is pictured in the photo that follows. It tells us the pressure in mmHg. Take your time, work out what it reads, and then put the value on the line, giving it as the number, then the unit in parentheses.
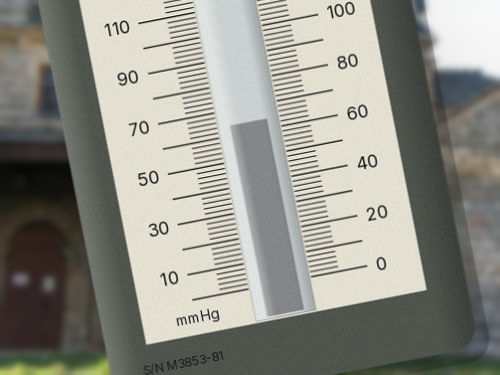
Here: 64 (mmHg)
